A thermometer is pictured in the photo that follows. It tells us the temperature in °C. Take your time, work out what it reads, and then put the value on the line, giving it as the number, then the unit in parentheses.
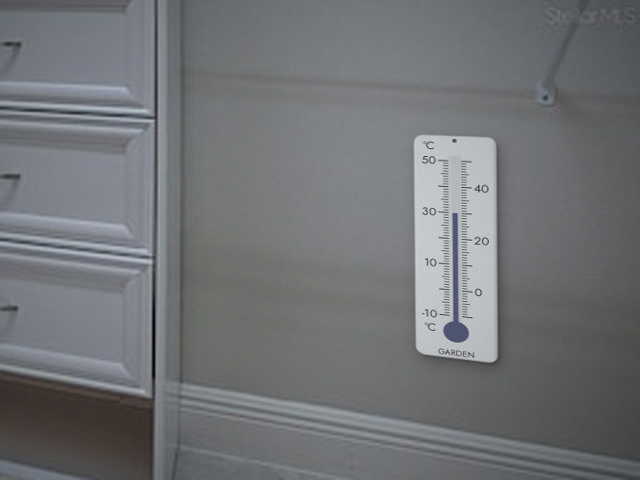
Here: 30 (°C)
